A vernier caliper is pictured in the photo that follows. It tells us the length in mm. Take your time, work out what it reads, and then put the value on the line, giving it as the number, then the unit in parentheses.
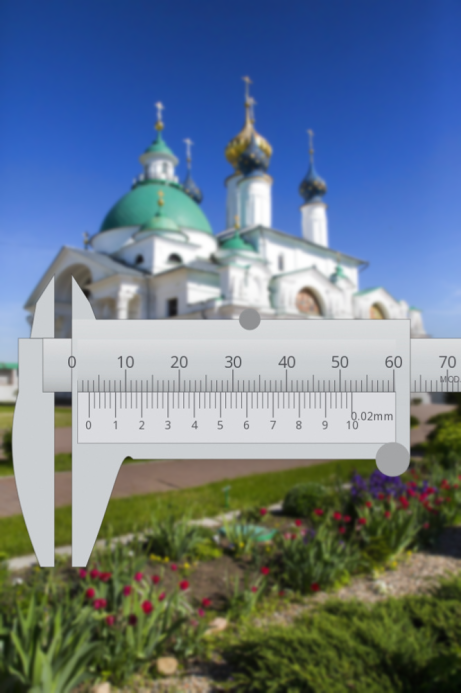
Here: 3.2 (mm)
